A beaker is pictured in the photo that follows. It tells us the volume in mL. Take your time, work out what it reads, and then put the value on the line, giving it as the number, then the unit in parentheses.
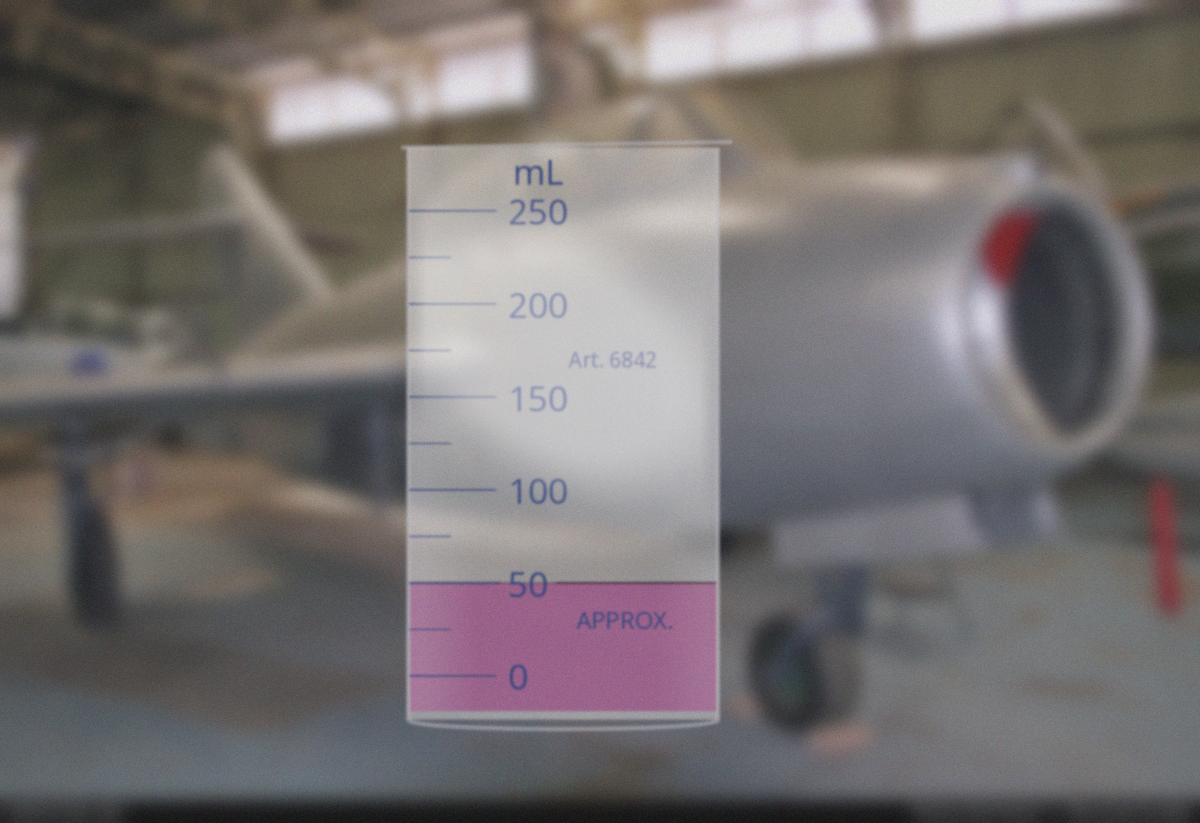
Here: 50 (mL)
